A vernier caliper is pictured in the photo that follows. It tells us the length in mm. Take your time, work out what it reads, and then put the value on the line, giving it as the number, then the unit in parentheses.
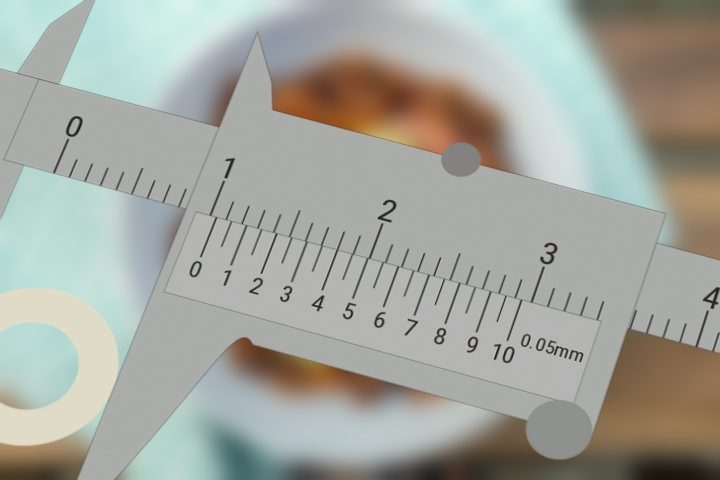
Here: 10.4 (mm)
